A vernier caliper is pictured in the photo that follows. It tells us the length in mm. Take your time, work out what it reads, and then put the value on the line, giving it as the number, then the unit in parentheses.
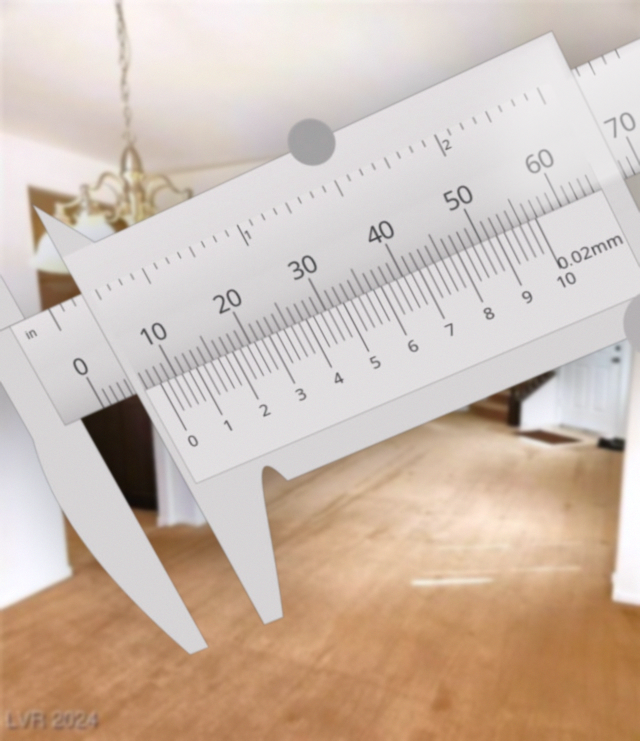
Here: 7.8 (mm)
